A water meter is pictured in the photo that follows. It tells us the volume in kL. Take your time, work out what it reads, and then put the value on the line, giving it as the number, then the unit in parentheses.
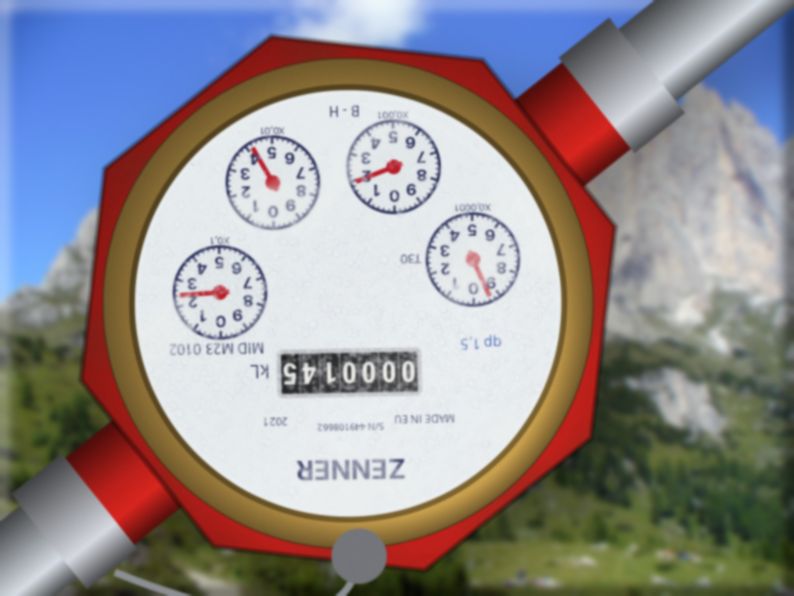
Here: 145.2419 (kL)
